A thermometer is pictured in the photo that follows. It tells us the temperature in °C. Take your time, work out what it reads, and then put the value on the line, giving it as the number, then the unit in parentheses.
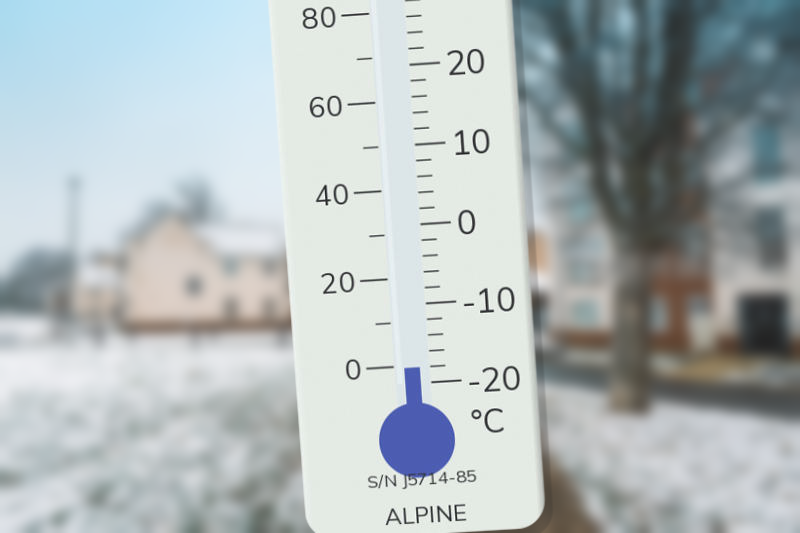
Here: -18 (°C)
